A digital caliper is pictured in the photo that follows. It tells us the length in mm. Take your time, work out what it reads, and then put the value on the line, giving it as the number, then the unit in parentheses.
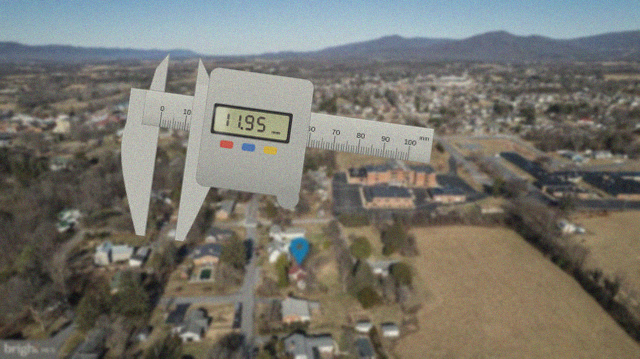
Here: 11.95 (mm)
